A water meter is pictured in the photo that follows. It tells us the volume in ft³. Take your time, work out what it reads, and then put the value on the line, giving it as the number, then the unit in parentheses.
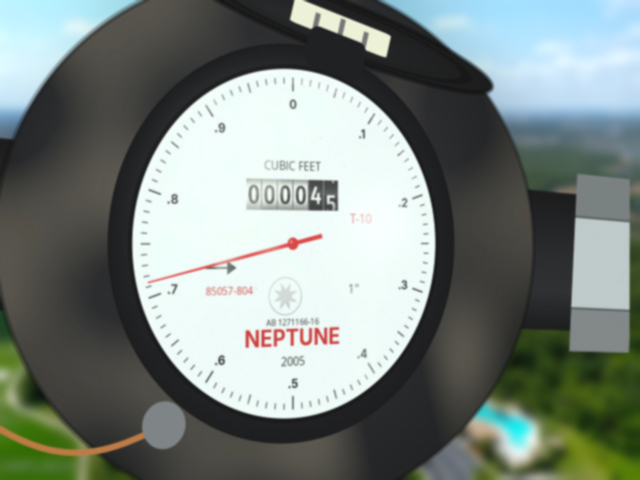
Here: 44.71 (ft³)
